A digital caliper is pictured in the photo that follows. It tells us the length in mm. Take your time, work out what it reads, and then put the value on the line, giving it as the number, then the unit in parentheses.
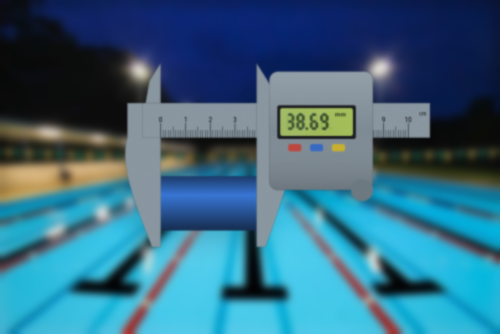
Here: 38.69 (mm)
